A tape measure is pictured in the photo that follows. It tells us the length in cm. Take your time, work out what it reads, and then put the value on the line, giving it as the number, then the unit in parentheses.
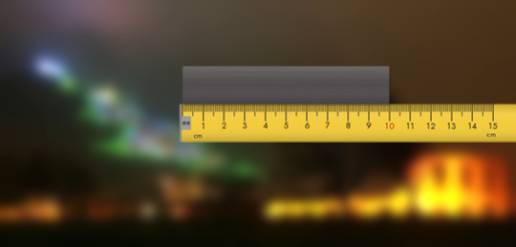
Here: 10 (cm)
